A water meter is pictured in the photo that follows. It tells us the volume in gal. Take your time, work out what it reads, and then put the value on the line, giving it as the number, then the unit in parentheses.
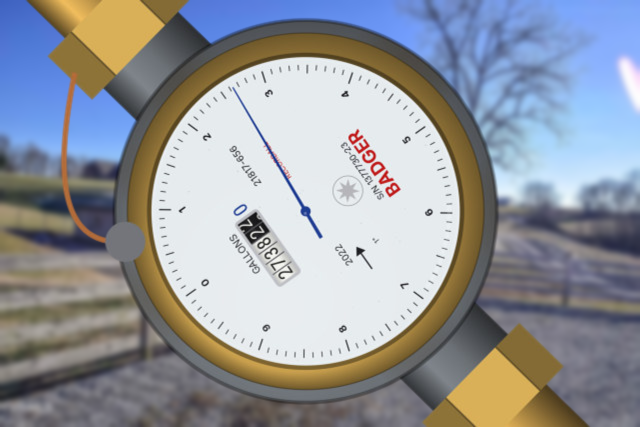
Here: 2738222.6 (gal)
